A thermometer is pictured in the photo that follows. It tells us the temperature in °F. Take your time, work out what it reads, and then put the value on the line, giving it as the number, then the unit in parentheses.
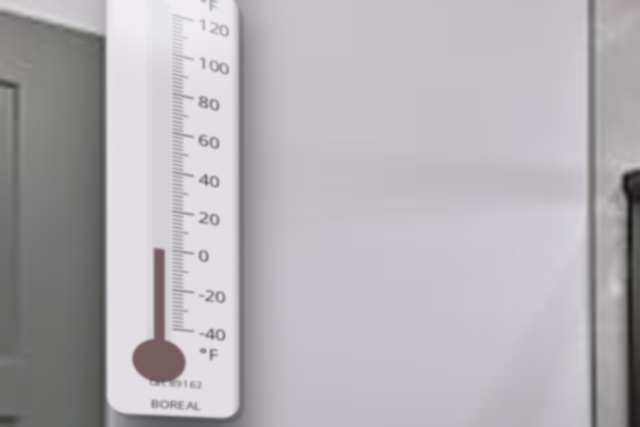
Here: 0 (°F)
